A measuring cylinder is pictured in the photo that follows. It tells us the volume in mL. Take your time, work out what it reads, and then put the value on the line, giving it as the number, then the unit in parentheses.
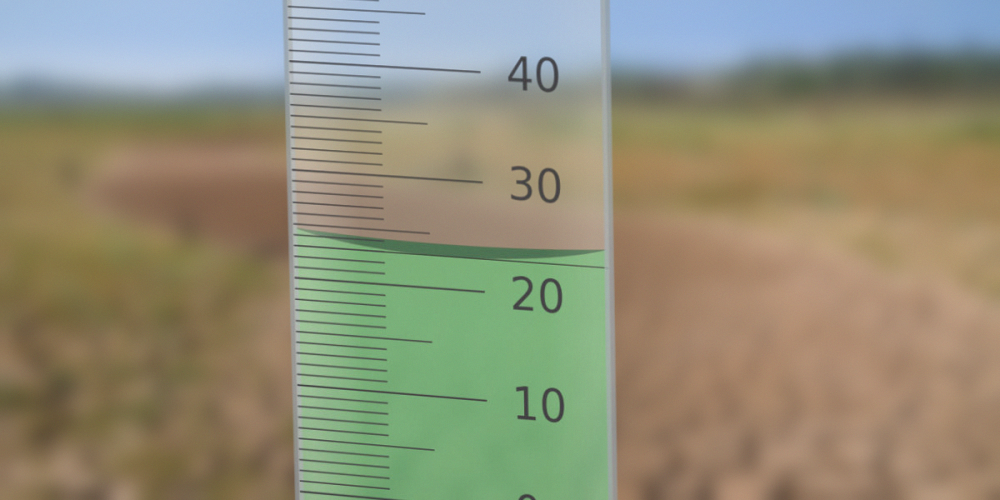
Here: 23 (mL)
